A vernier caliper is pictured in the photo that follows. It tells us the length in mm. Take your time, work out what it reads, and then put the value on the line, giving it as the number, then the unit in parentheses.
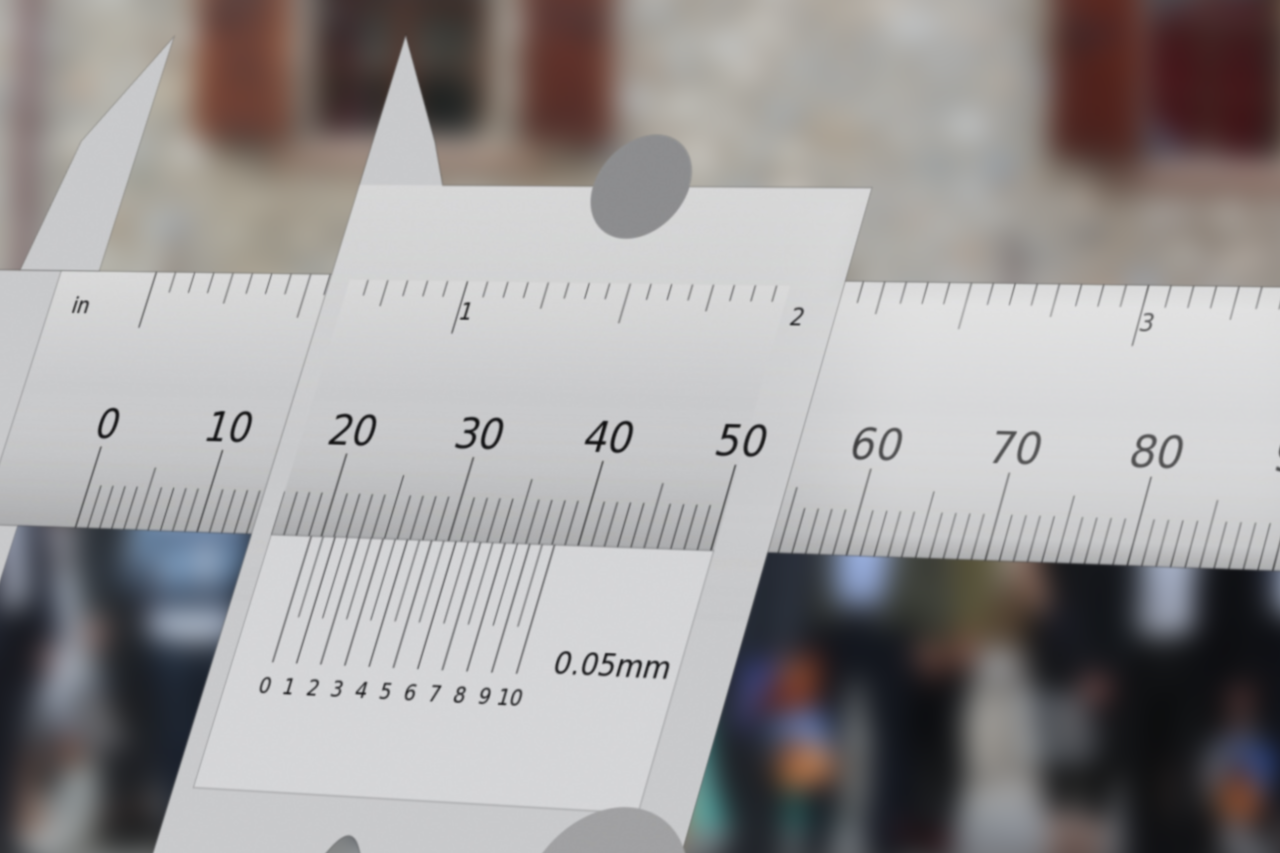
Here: 19.2 (mm)
